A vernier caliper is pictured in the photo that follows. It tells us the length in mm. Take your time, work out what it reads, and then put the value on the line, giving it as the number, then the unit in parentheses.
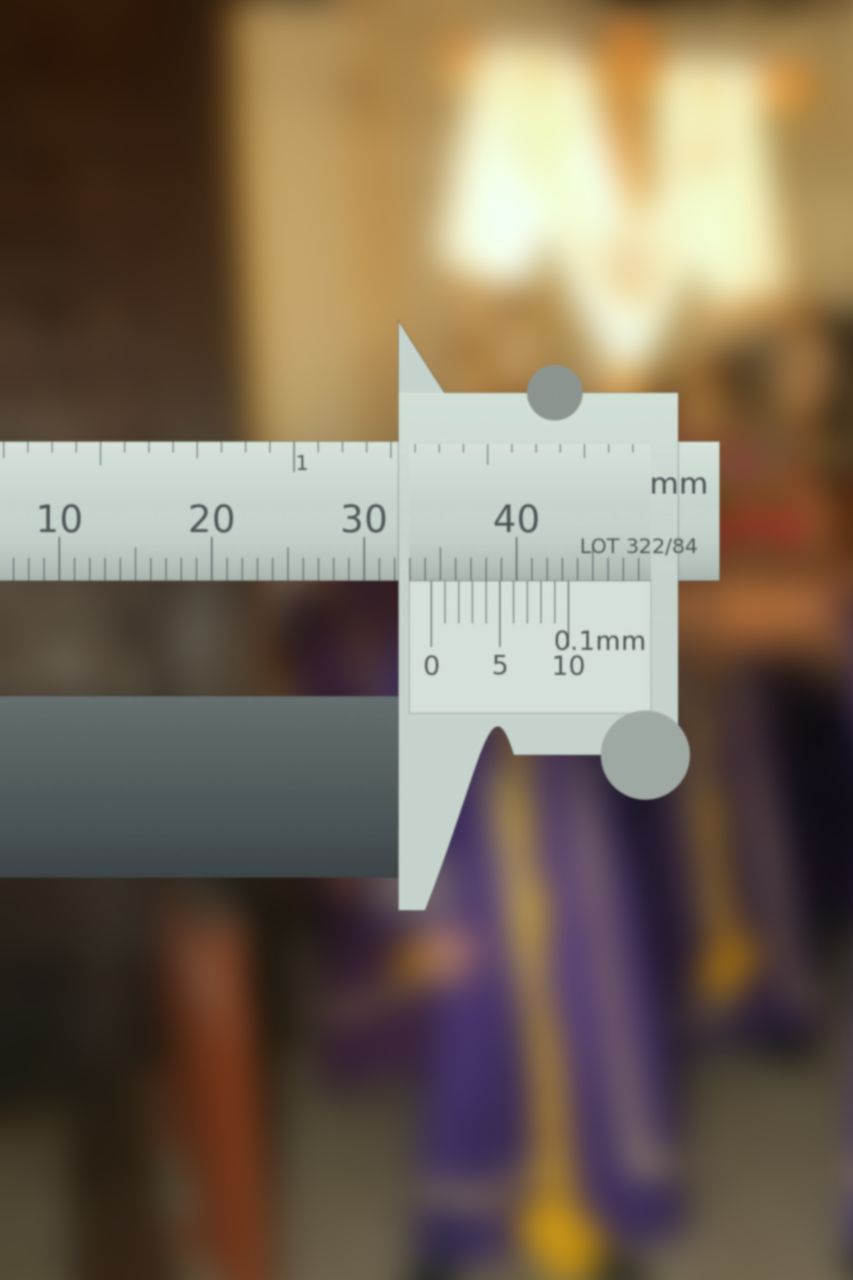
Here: 34.4 (mm)
